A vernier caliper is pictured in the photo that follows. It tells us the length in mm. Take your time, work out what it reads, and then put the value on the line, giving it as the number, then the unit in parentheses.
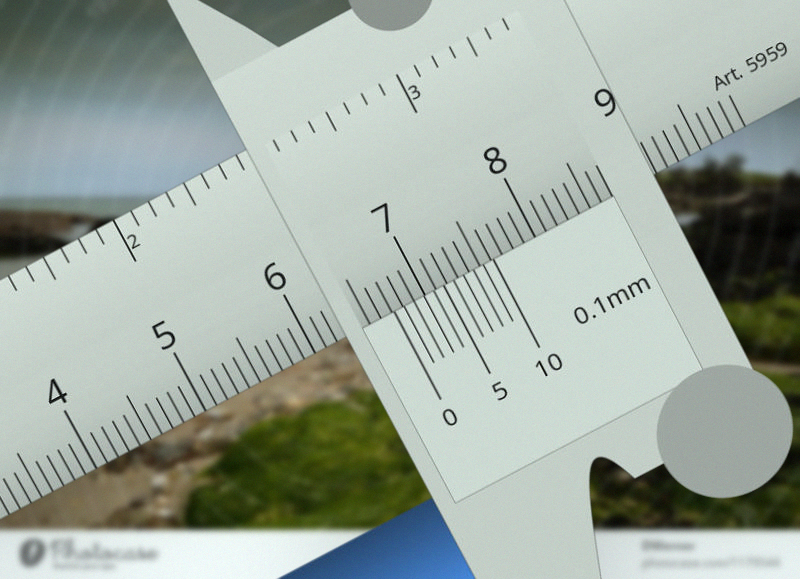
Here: 67.2 (mm)
